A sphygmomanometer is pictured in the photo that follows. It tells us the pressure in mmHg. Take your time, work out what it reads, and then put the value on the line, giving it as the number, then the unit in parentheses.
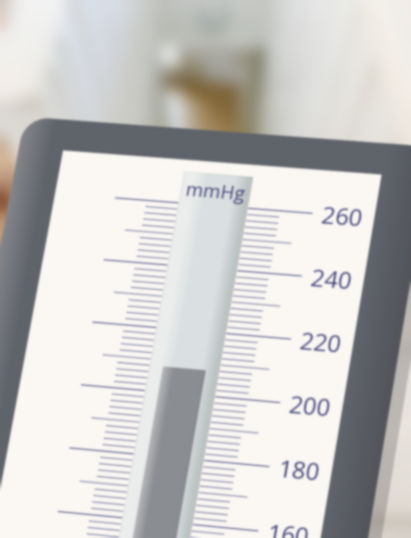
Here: 208 (mmHg)
